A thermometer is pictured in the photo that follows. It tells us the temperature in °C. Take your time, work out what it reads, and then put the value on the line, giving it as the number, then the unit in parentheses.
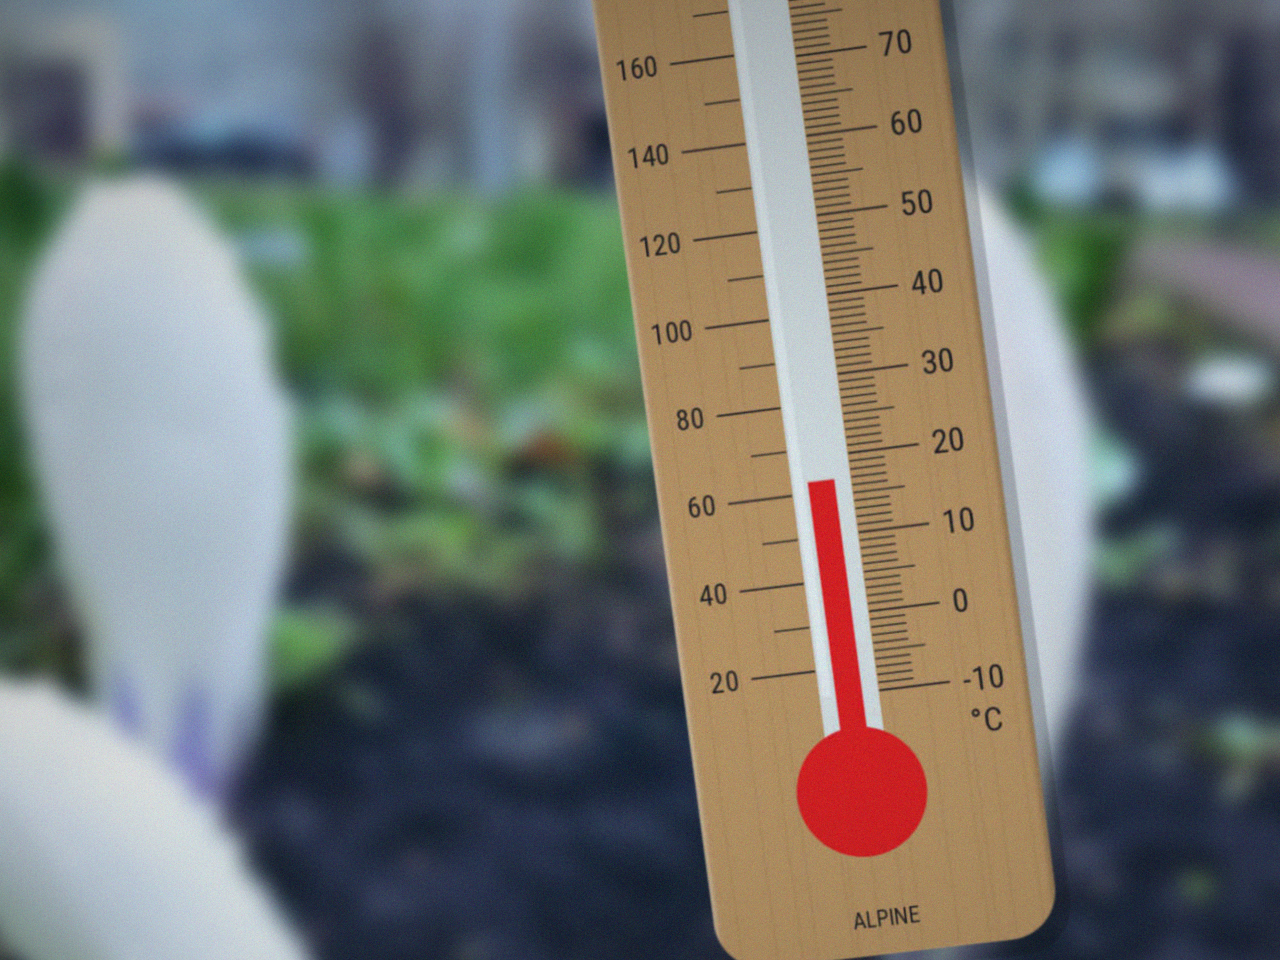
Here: 17 (°C)
